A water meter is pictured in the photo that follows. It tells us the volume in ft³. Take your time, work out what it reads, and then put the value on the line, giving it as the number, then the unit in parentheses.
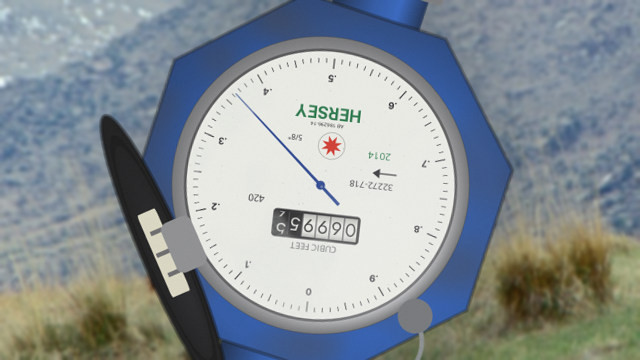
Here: 69955.36 (ft³)
